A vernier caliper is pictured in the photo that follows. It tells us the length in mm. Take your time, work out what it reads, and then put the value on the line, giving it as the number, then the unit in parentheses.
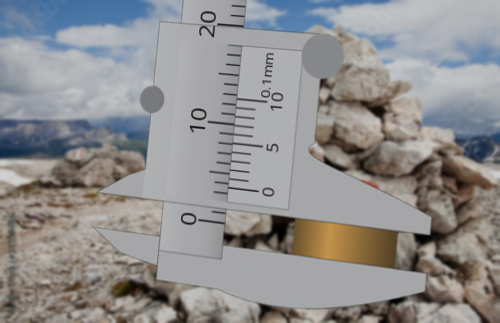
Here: 3.6 (mm)
